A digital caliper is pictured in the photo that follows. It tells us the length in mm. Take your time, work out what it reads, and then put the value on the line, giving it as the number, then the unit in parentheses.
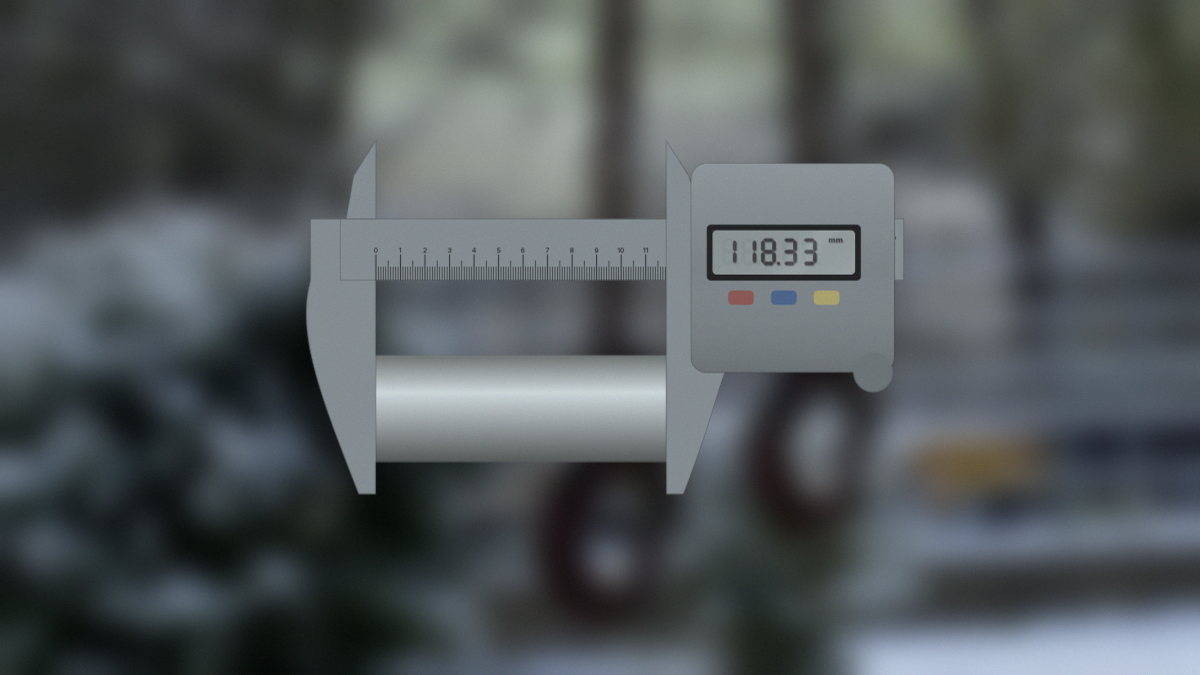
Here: 118.33 (mm)
